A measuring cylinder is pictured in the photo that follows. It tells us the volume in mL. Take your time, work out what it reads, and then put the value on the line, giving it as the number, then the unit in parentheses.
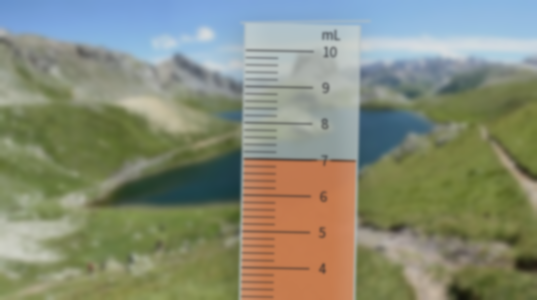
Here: 7 (mL)
